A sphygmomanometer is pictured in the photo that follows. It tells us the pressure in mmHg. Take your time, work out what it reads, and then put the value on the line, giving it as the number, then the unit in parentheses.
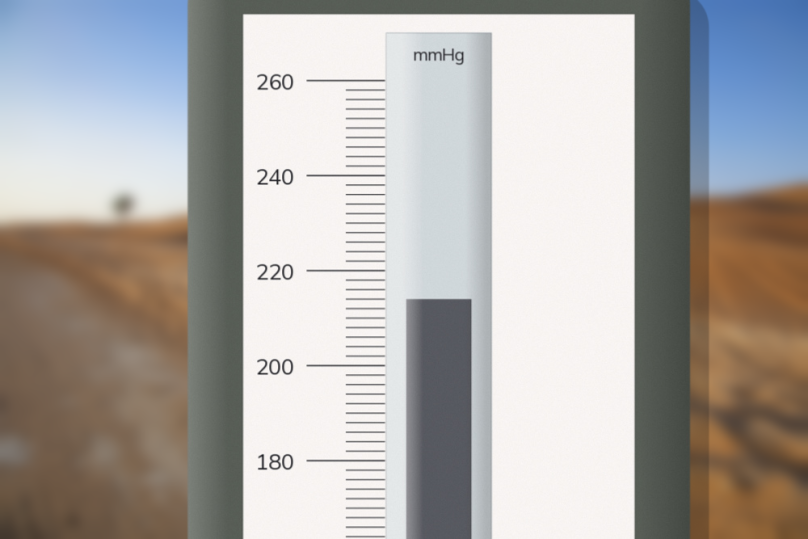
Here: 214 (mmHg)
